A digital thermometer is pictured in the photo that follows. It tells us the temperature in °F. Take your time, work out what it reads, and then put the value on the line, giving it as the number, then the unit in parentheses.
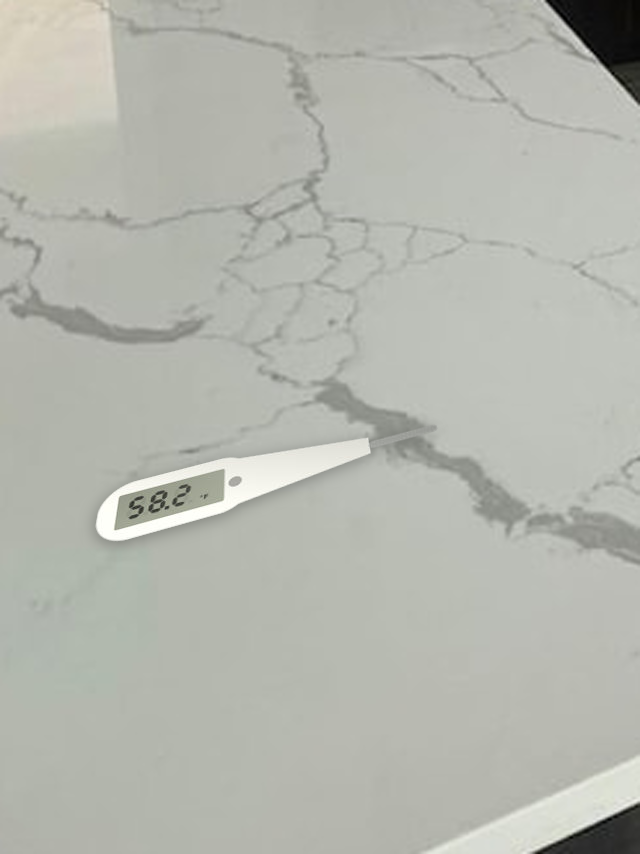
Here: 58.2 (°F)
